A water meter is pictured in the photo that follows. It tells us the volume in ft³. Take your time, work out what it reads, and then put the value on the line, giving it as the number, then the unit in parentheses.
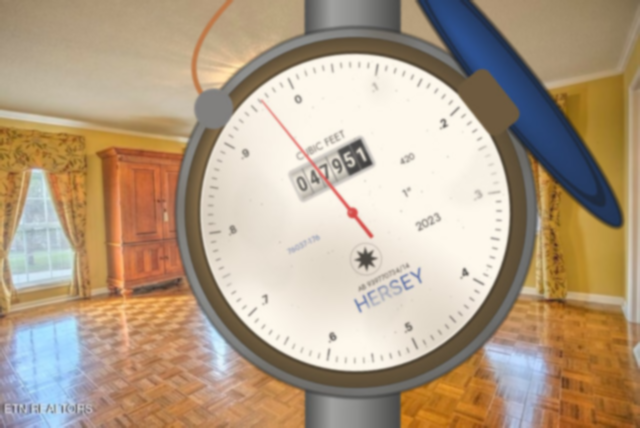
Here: 47950.96 (ft³)
